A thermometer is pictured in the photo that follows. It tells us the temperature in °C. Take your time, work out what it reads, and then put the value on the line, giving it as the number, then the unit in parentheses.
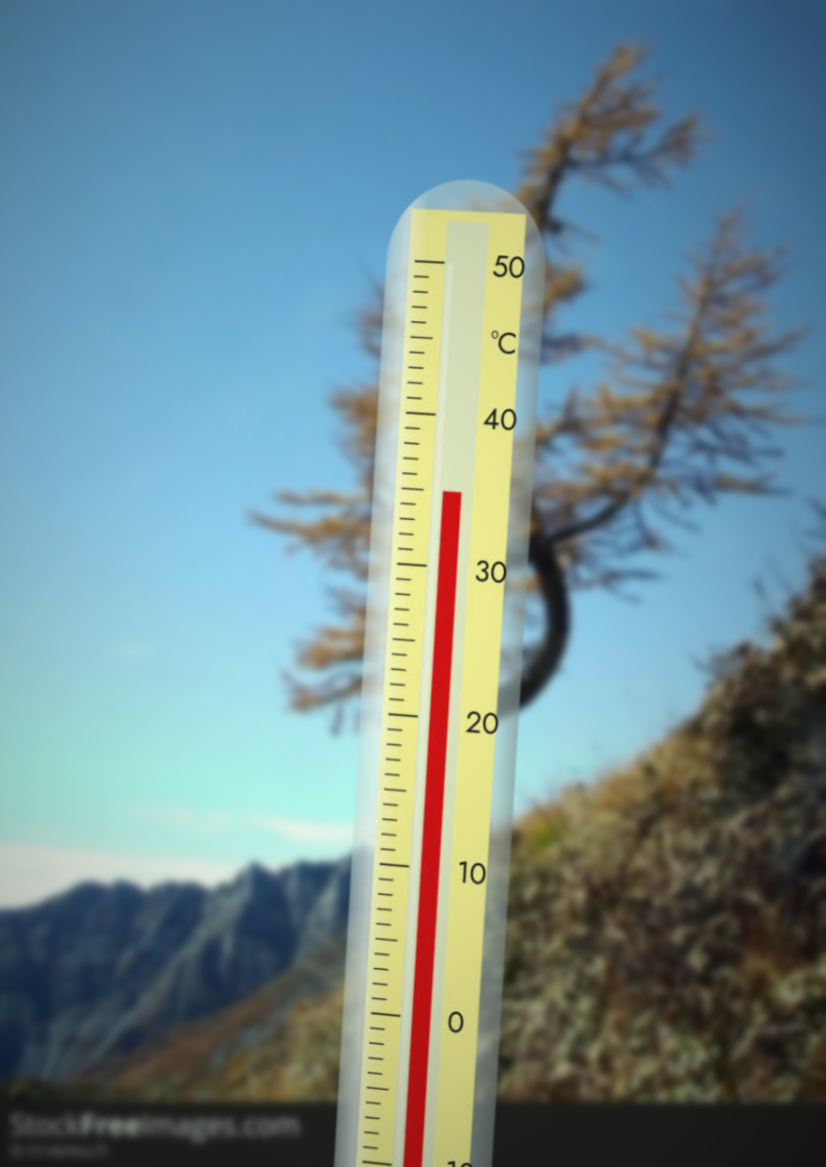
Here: 35 (°C)
